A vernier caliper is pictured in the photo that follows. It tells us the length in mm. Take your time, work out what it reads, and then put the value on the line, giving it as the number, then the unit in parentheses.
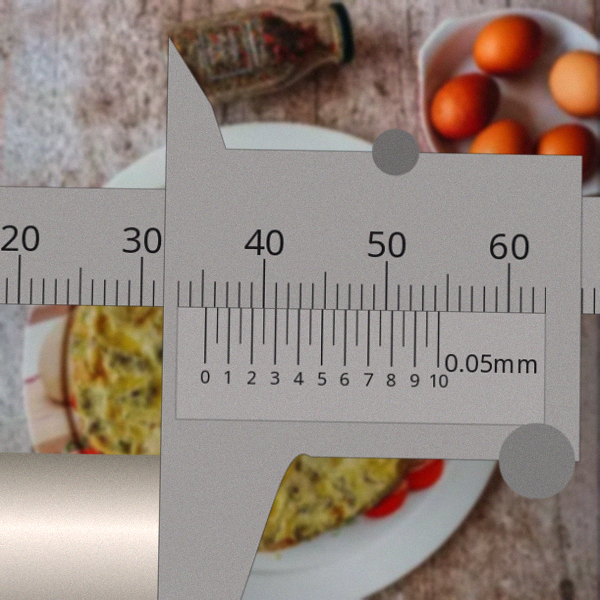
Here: 35.3 (mm)
